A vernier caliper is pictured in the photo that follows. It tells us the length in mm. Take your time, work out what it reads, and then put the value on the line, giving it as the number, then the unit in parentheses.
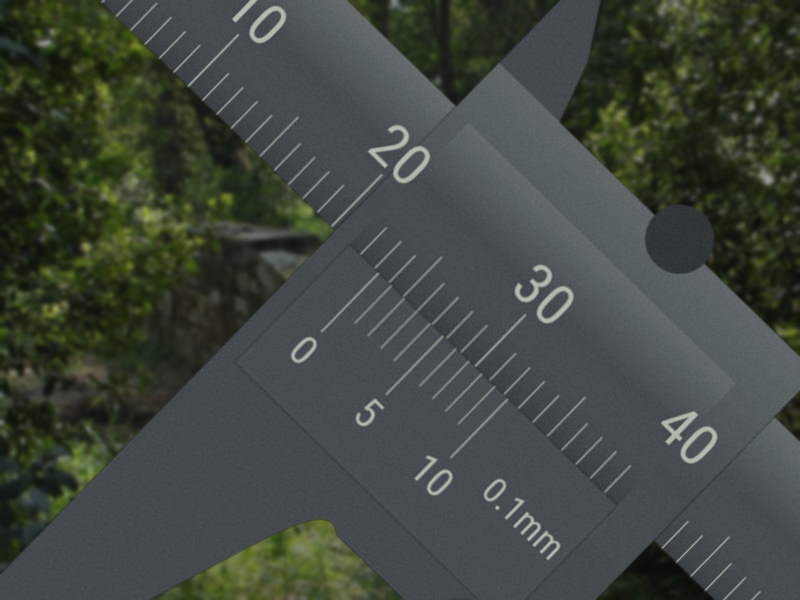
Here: 23.3 (mm)
